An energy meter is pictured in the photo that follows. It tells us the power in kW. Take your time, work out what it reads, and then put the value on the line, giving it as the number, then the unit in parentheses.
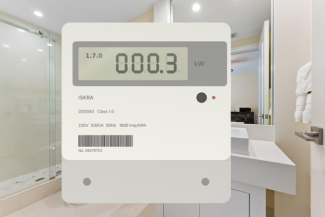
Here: 0.3 (kW)
